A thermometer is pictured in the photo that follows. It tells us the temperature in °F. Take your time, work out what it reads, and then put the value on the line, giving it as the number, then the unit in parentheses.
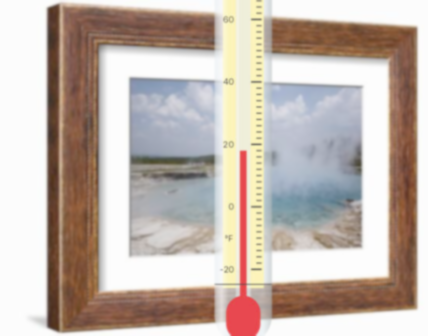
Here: 18 (°F)
